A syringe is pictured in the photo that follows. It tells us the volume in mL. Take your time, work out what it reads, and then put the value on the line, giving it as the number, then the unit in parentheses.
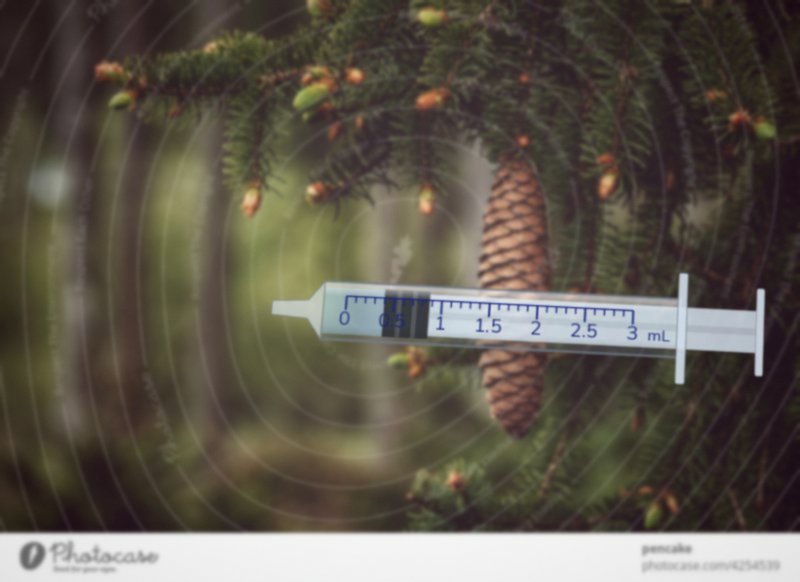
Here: 0.4 (mL)
